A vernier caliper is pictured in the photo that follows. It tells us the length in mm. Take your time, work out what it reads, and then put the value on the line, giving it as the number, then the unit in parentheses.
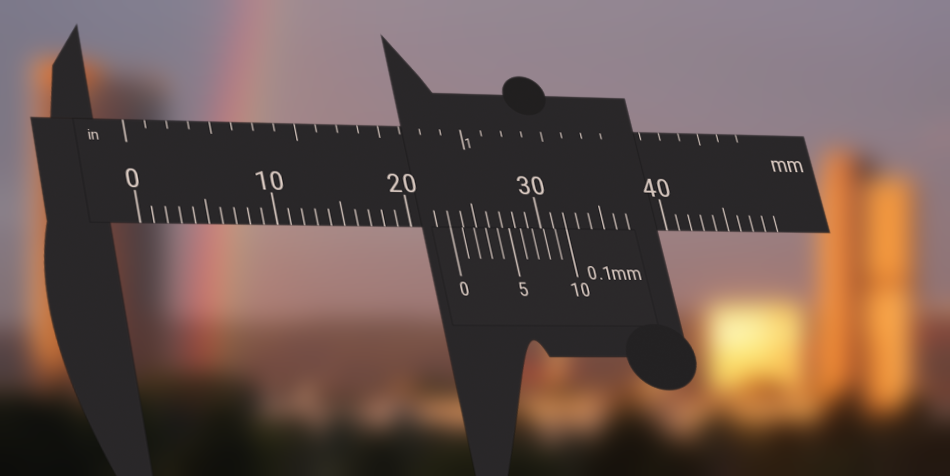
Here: 23.0 (mm)
